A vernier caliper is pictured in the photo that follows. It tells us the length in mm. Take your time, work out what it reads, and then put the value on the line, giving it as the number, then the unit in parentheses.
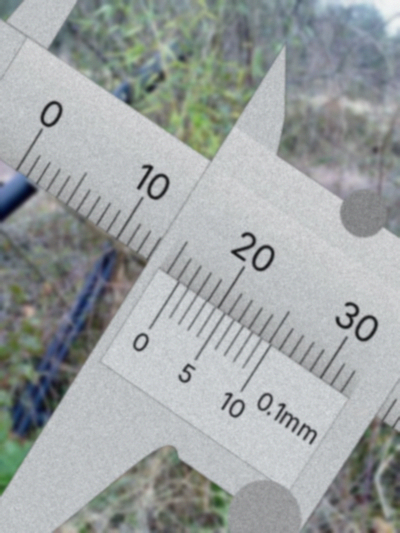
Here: 16.2 (mm)
